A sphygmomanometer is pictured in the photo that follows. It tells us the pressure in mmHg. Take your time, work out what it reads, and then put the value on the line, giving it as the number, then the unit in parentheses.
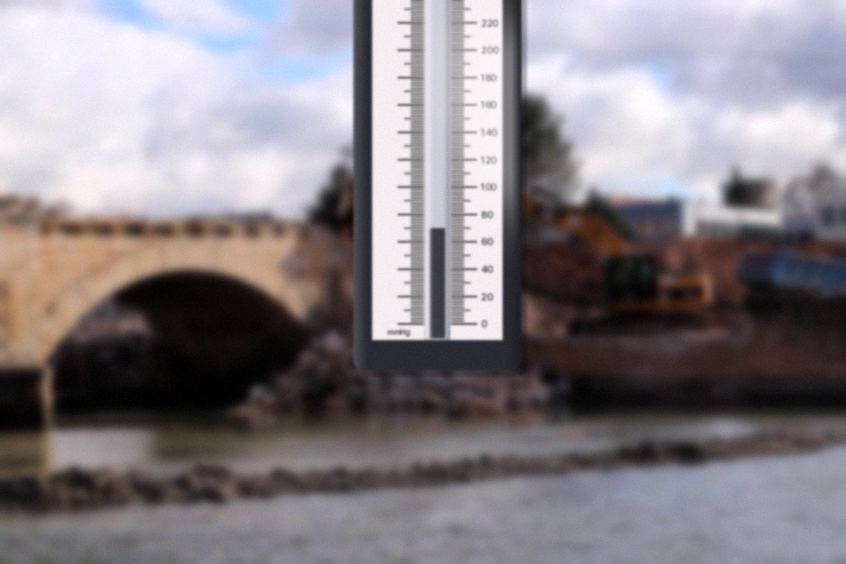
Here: 70 (mmHg)
